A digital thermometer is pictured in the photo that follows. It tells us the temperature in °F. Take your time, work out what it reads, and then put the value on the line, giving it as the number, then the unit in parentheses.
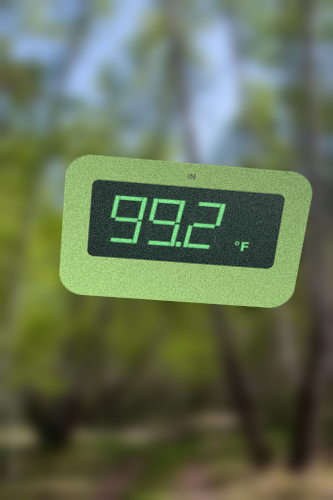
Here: 99.2 (°F)
